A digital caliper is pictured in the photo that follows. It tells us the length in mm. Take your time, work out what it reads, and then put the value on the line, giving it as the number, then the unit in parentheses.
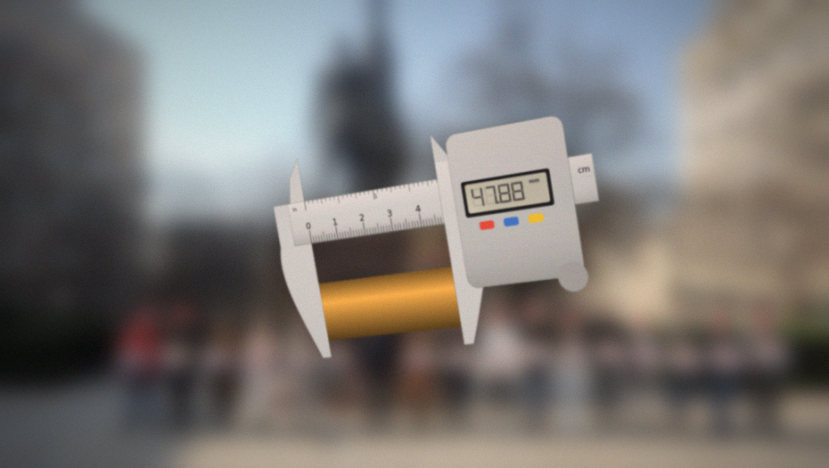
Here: 47.88 (mm)
